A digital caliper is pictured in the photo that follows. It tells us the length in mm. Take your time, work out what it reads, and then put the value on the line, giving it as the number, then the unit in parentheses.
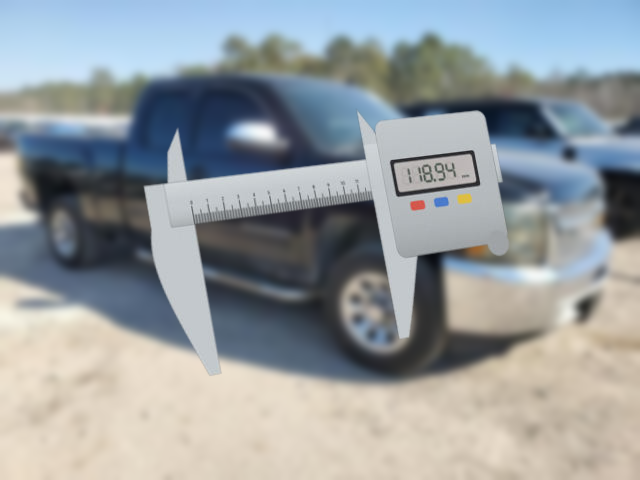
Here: 118.94 (mm)
